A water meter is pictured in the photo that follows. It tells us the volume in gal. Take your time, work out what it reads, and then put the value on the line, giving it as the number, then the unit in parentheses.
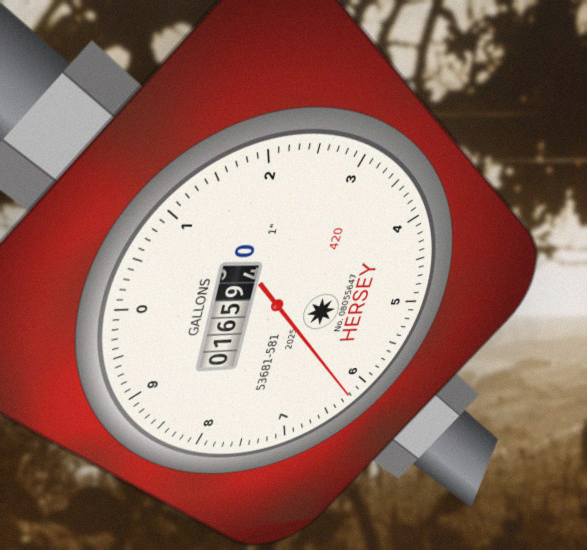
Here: 165936.2 (gal)
